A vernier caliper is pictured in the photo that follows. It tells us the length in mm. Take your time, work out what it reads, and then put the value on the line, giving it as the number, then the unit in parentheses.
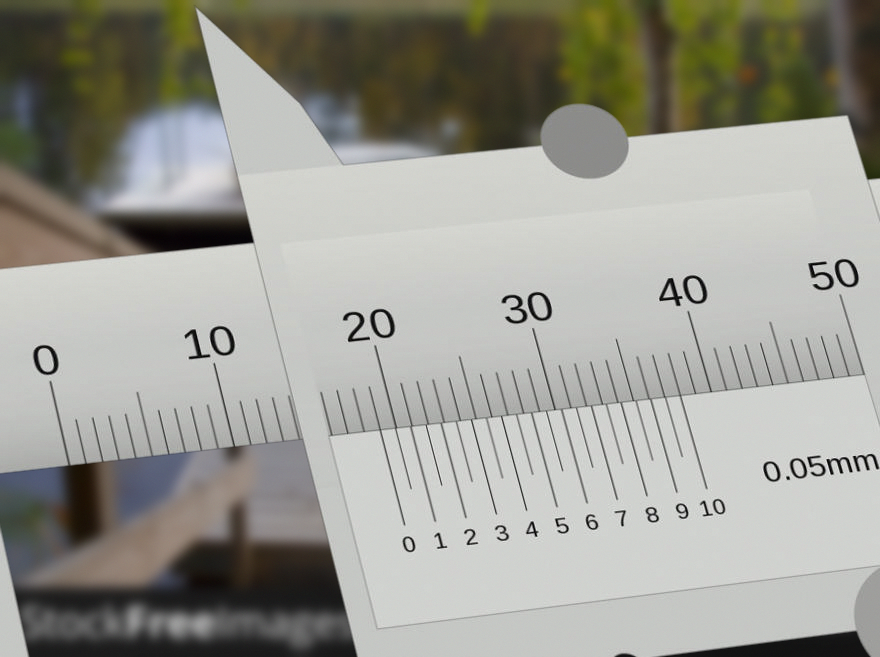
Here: 19.0 (mm)
